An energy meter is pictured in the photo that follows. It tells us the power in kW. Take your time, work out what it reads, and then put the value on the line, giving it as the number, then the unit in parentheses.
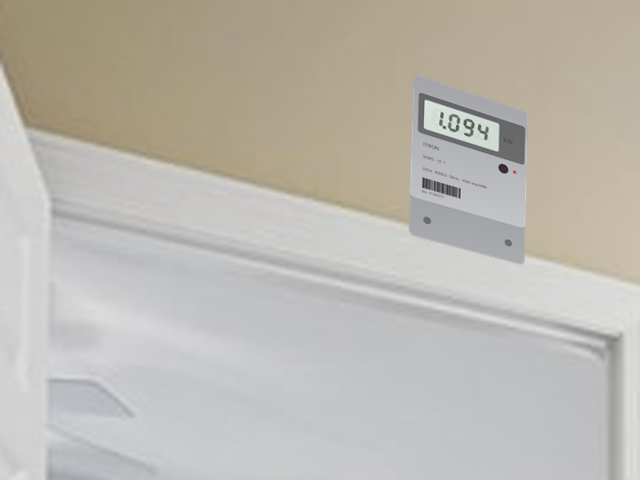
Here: 1.094 (kW)
